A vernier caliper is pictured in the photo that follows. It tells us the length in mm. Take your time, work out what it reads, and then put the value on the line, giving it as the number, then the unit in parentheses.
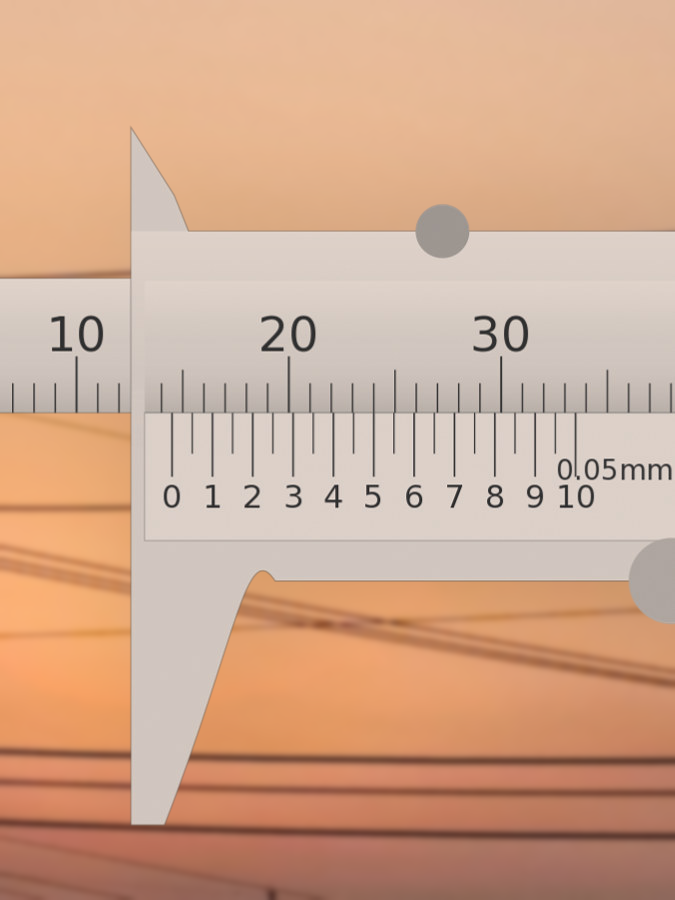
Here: 14.5 (mm)
